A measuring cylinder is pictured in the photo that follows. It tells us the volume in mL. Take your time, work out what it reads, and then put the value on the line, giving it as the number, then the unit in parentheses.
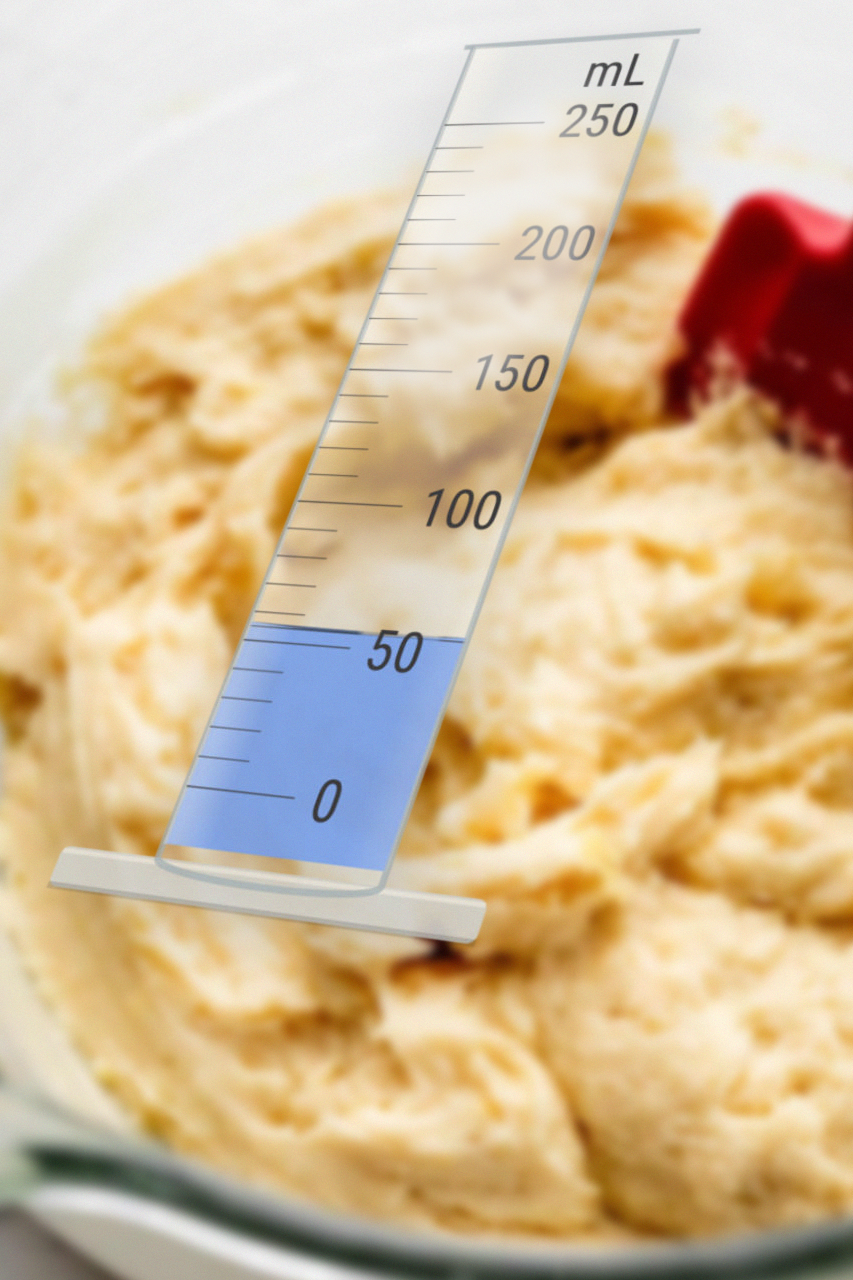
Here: 55 (mL)
